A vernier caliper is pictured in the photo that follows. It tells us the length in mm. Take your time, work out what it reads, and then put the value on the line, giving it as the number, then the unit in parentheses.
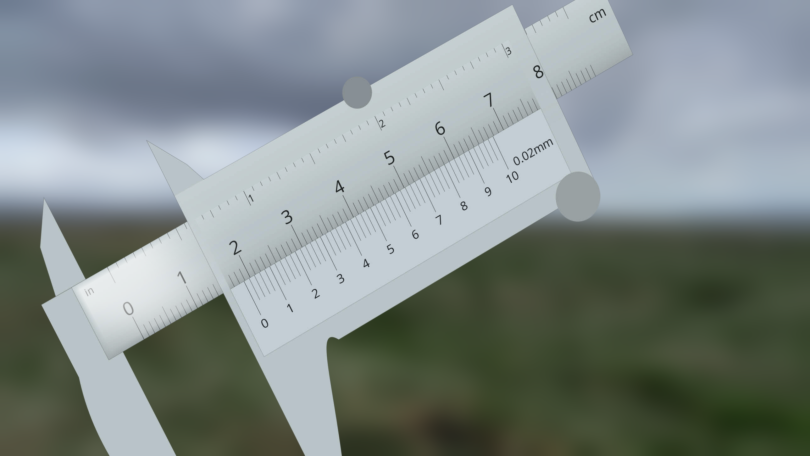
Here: 18.8 (mm)
